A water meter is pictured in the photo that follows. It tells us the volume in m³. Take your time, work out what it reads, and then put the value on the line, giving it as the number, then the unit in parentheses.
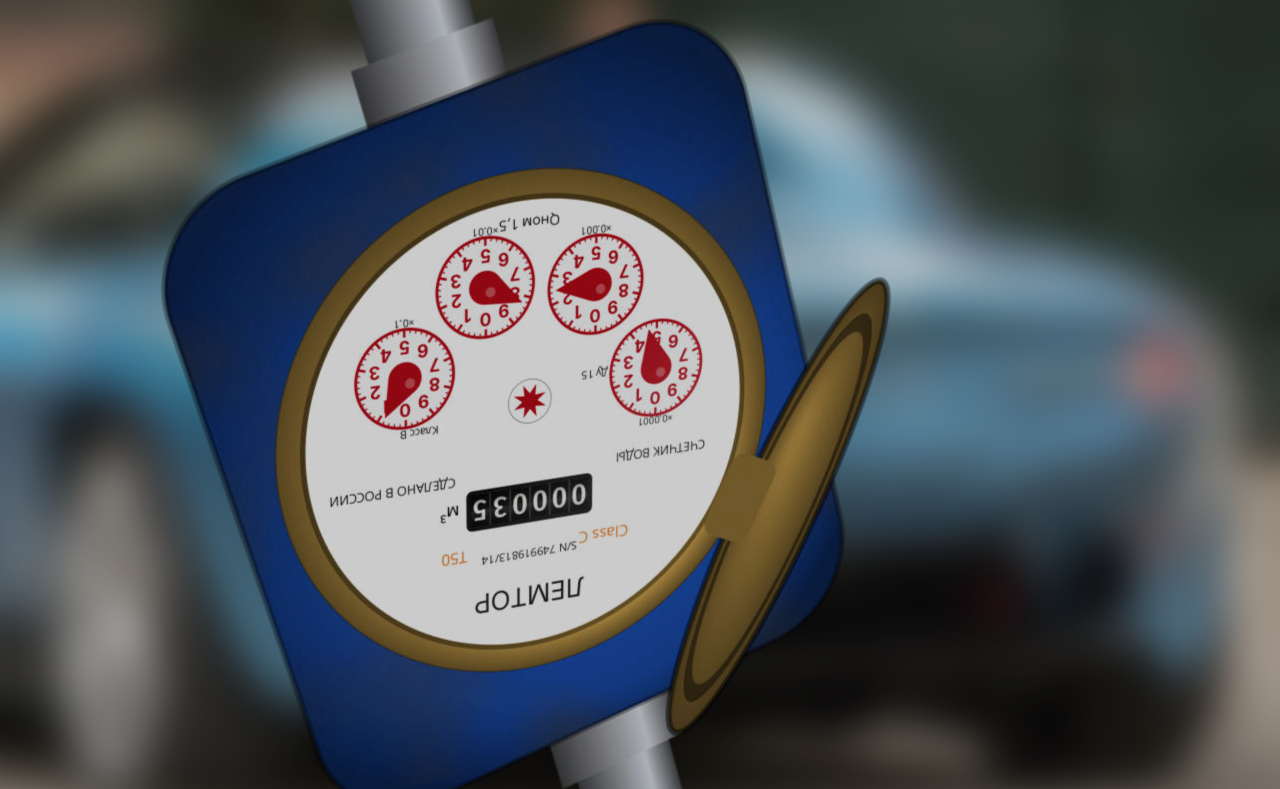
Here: 35.0824 (m³)
